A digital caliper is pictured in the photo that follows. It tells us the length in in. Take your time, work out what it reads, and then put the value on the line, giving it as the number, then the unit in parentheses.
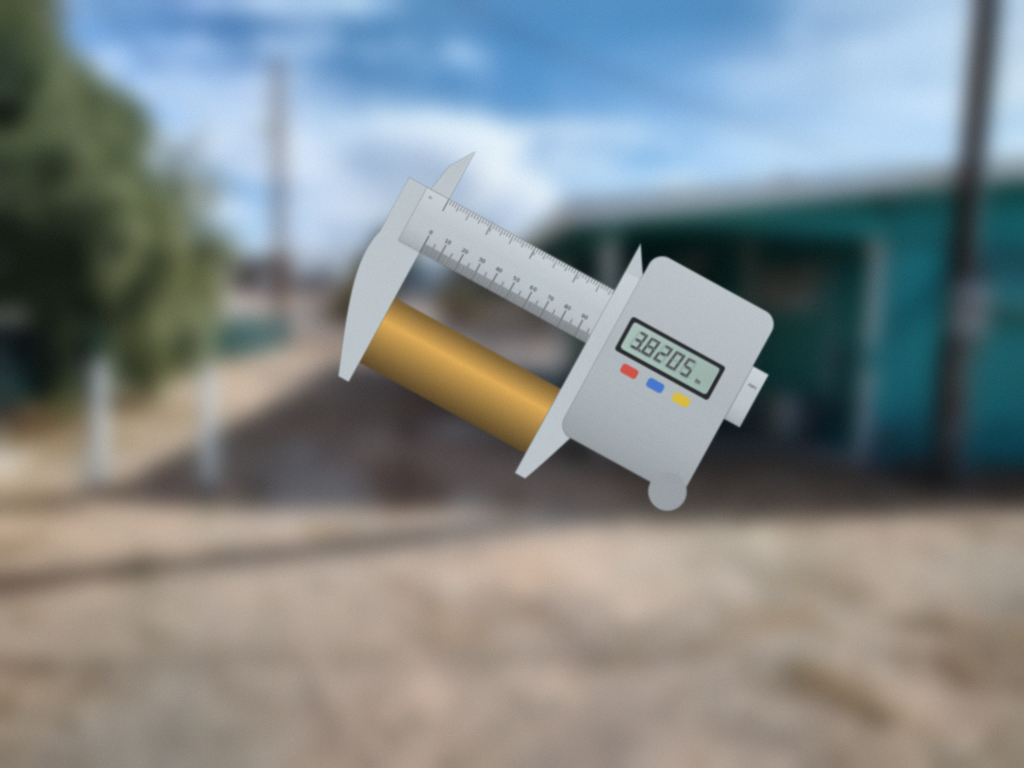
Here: 3.8205 (in)
